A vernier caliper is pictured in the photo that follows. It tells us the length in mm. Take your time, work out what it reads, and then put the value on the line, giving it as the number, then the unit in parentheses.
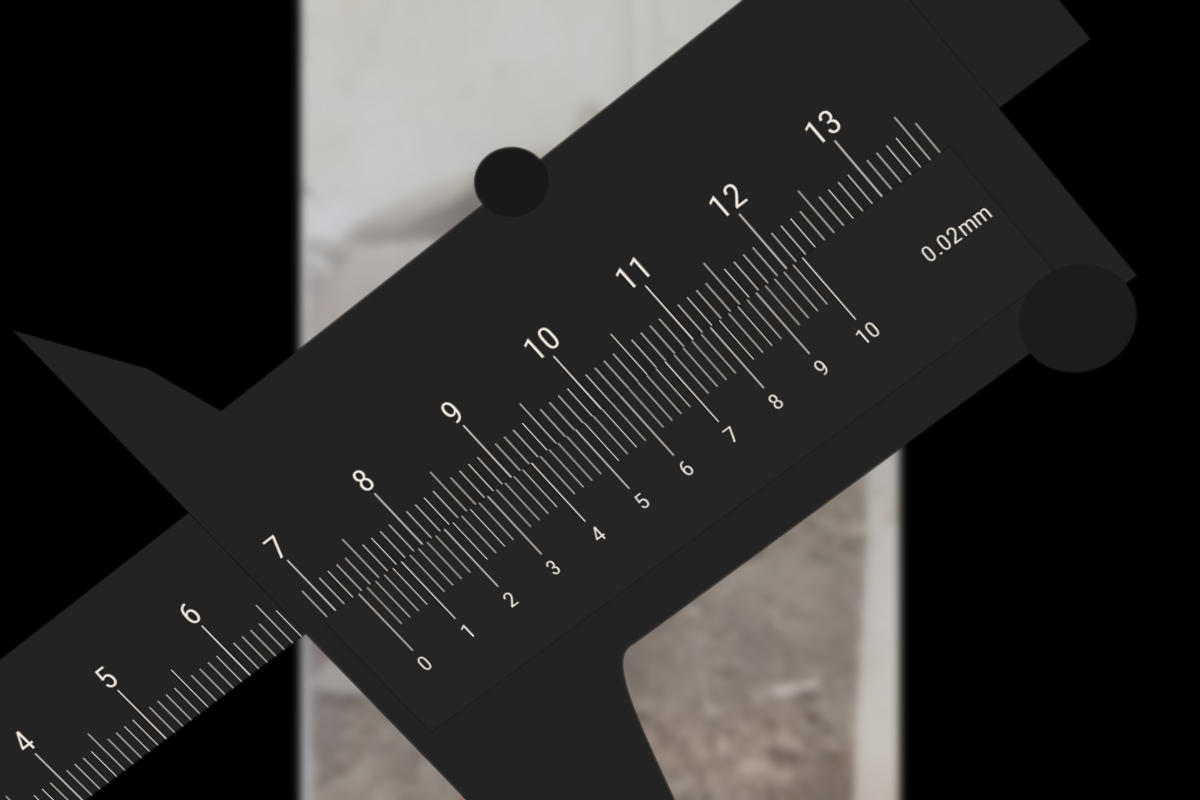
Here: 72.6 (mm)
